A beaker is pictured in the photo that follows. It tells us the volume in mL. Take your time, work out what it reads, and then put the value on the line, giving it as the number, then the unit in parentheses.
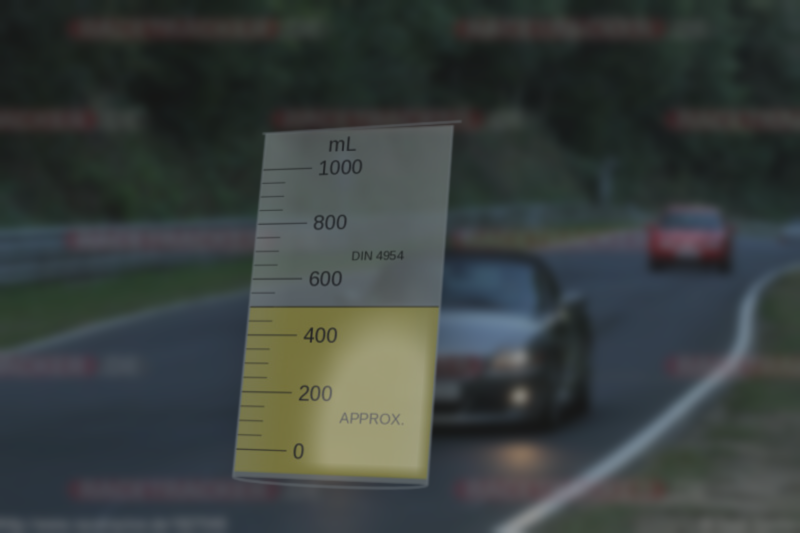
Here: 500 (mL)
